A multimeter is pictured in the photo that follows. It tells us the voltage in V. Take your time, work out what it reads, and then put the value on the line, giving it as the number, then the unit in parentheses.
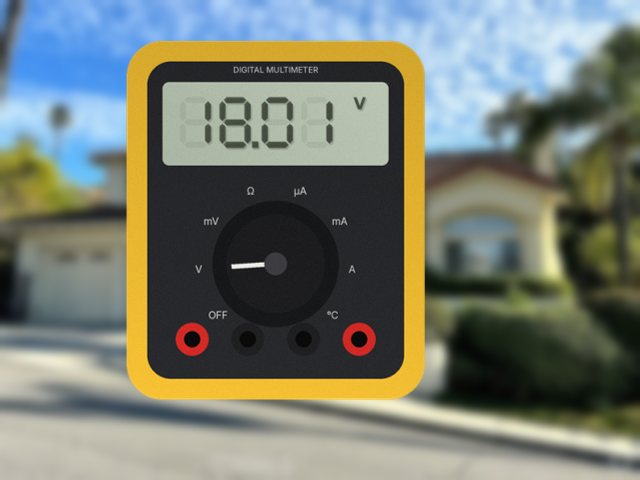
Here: 18.01 (V)
